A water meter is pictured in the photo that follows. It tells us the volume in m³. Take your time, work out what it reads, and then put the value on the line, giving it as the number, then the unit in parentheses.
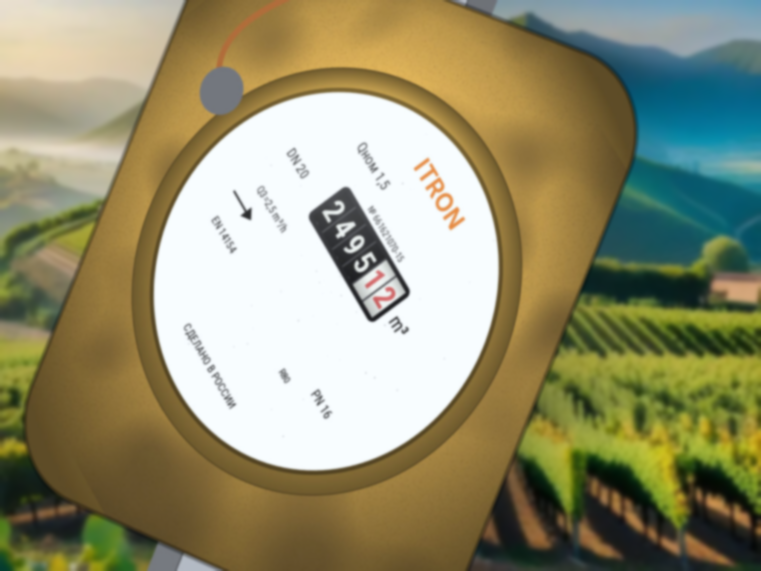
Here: 2495.12 (m³)
